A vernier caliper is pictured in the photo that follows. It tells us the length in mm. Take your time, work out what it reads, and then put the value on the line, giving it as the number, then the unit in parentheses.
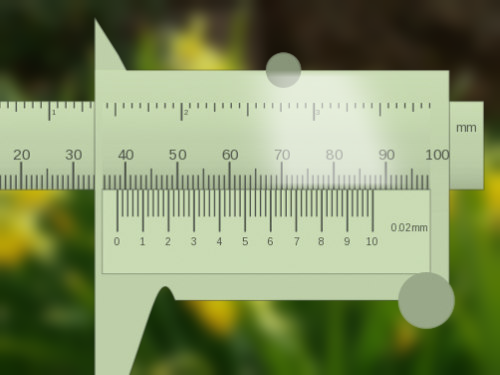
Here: 38.5 (mm)
